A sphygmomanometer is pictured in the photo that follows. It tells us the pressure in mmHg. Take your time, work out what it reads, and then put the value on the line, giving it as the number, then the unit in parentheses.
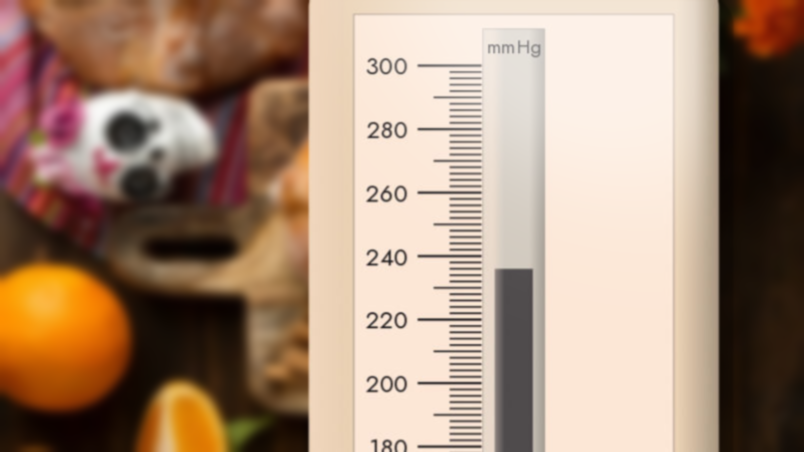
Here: 236 (mmHg)
